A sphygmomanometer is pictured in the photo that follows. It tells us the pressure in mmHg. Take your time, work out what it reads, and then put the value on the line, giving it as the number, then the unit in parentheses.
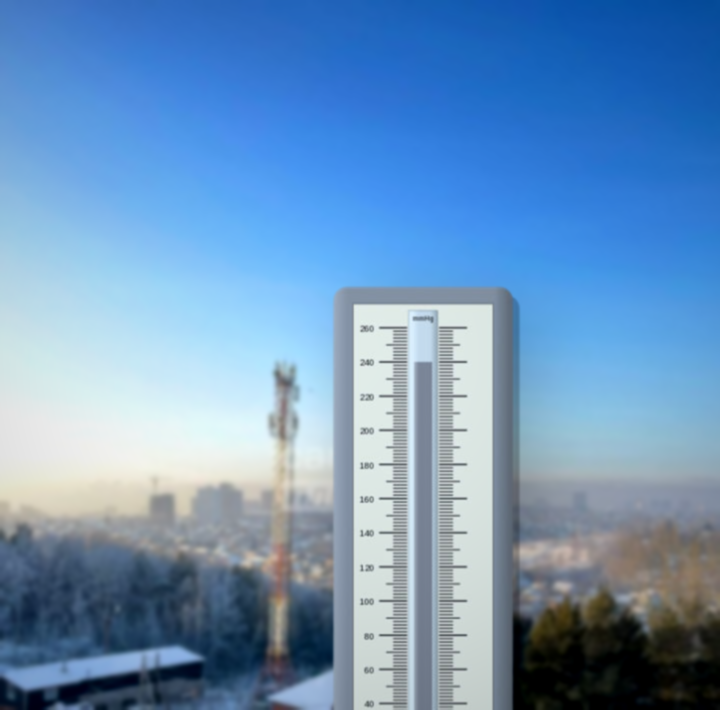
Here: 240 (mmHg)
